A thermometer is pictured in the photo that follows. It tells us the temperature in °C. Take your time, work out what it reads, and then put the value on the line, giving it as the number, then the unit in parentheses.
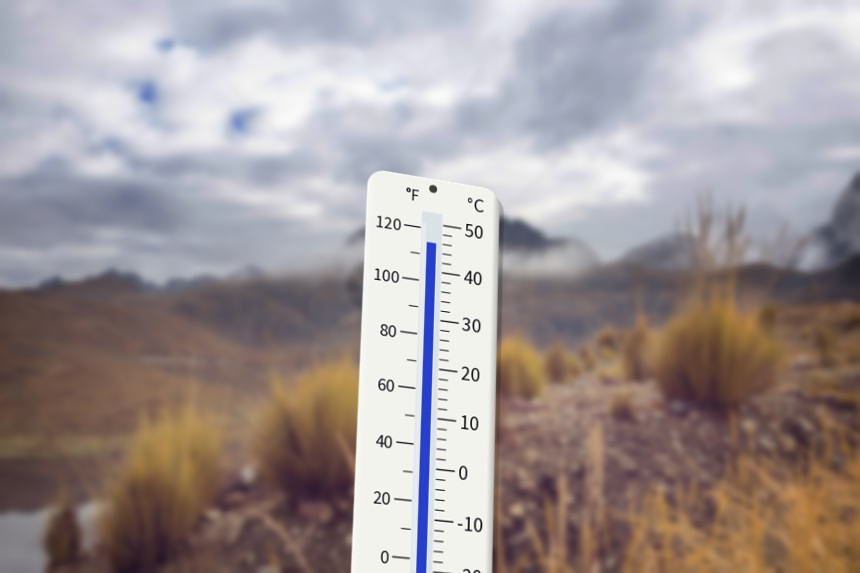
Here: 46 (°C)
